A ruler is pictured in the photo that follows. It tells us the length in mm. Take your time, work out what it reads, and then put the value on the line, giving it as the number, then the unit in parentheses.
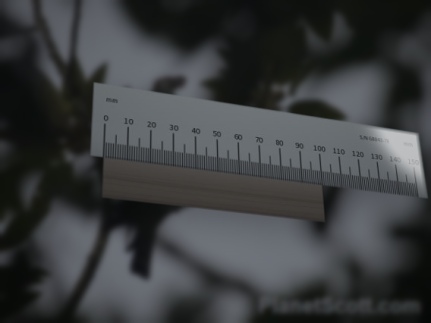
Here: 100 (mm)
